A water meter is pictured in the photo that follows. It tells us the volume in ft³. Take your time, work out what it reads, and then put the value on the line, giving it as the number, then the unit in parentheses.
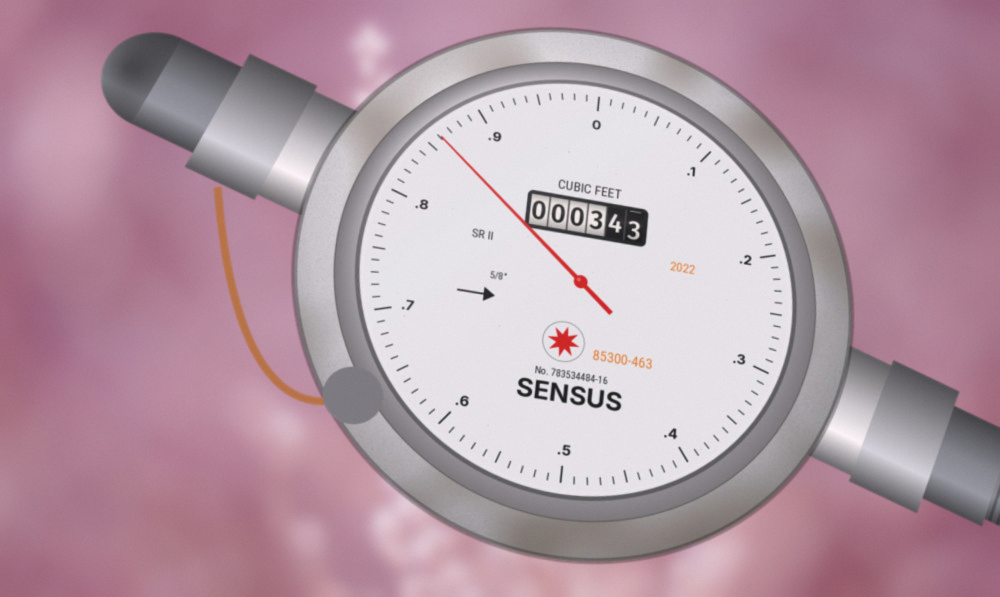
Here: 342.86 (ft³)
